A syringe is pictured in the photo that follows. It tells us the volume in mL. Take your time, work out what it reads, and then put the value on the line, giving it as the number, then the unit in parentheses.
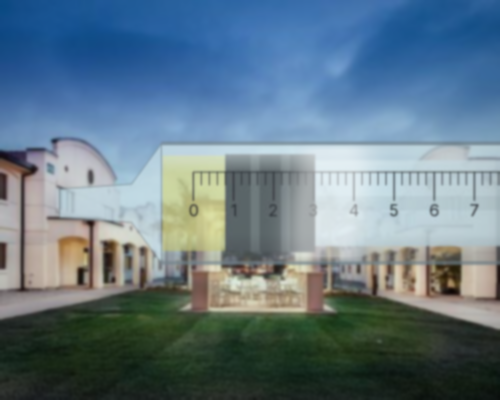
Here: 0.8 (mL)
